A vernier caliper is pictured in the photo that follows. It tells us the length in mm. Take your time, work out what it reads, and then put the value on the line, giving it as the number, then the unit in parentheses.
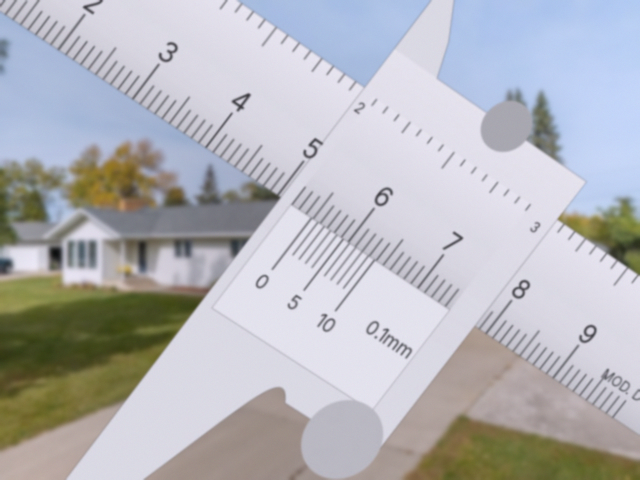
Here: 54.8 (mm)
